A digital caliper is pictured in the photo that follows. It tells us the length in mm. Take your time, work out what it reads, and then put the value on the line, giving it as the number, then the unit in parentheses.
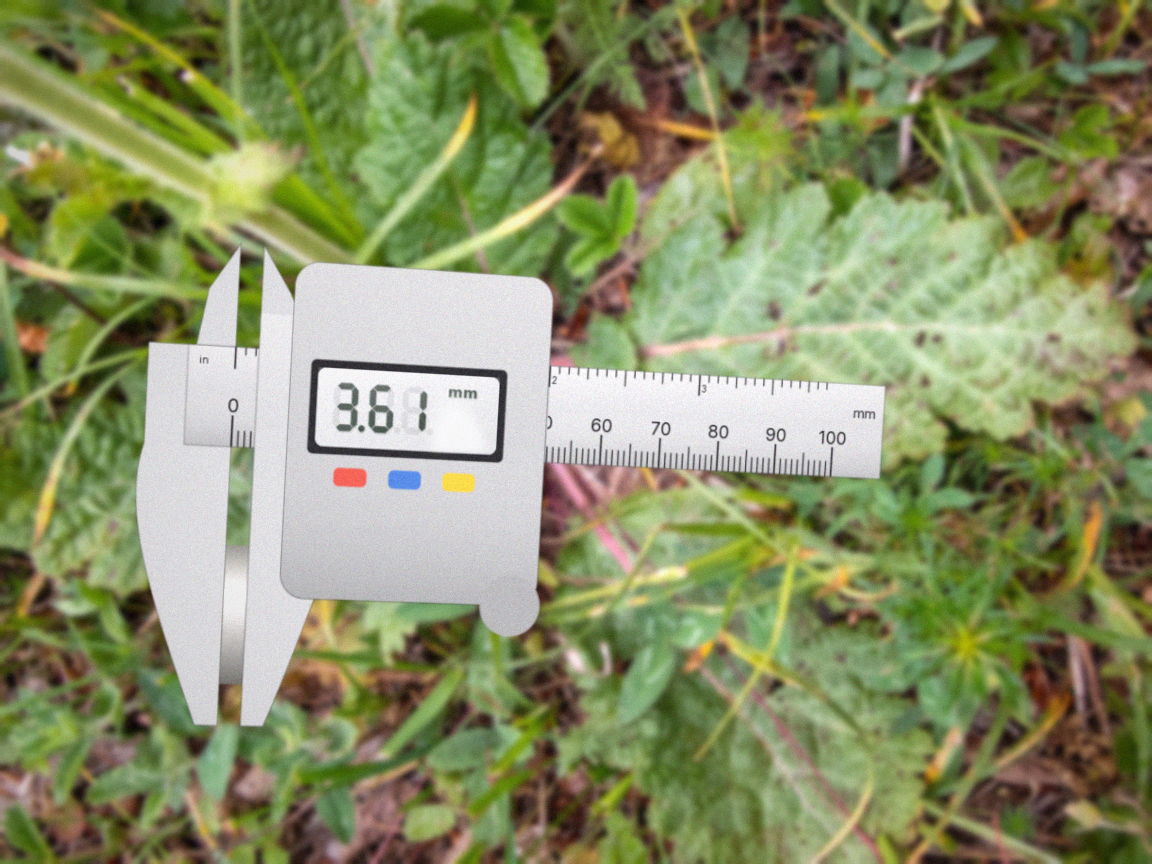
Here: 3.61 (mm)
